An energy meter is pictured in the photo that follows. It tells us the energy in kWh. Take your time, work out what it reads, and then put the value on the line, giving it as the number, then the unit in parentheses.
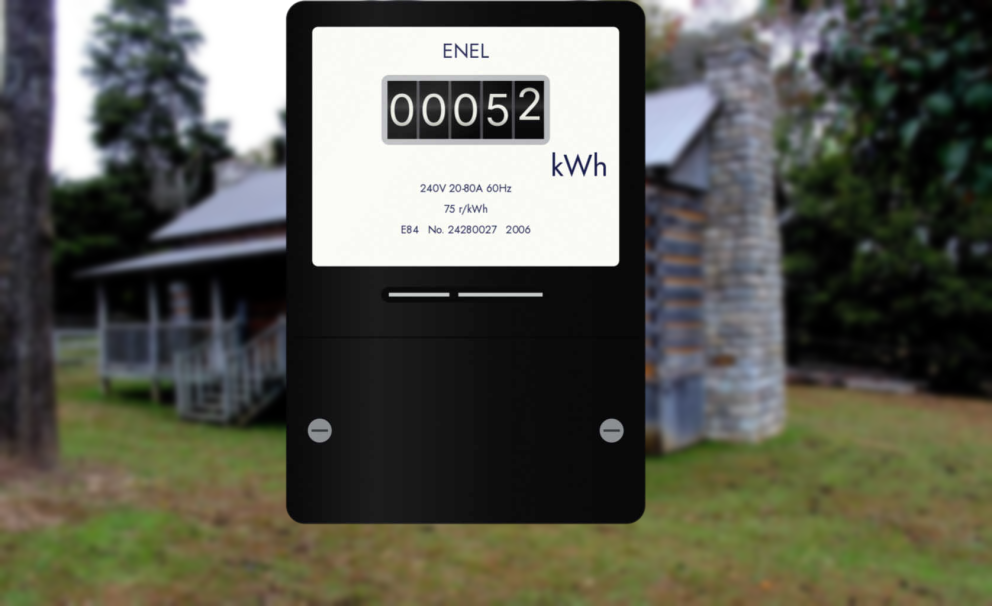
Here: 52 (kWh)
